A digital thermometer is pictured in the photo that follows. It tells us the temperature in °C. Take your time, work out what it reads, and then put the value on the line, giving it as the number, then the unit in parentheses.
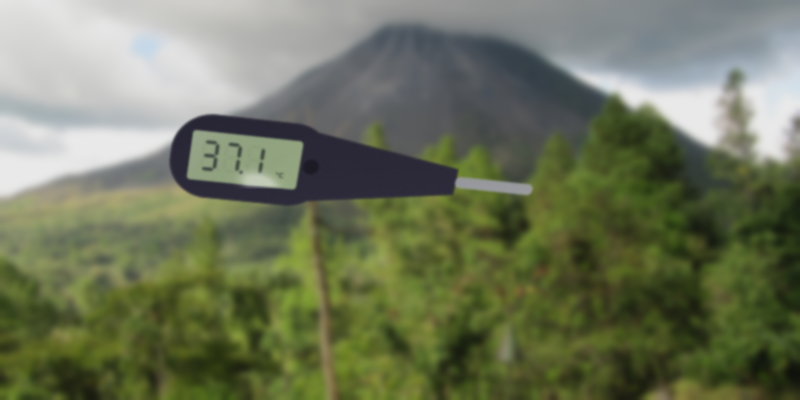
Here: 37.1 (°C)
